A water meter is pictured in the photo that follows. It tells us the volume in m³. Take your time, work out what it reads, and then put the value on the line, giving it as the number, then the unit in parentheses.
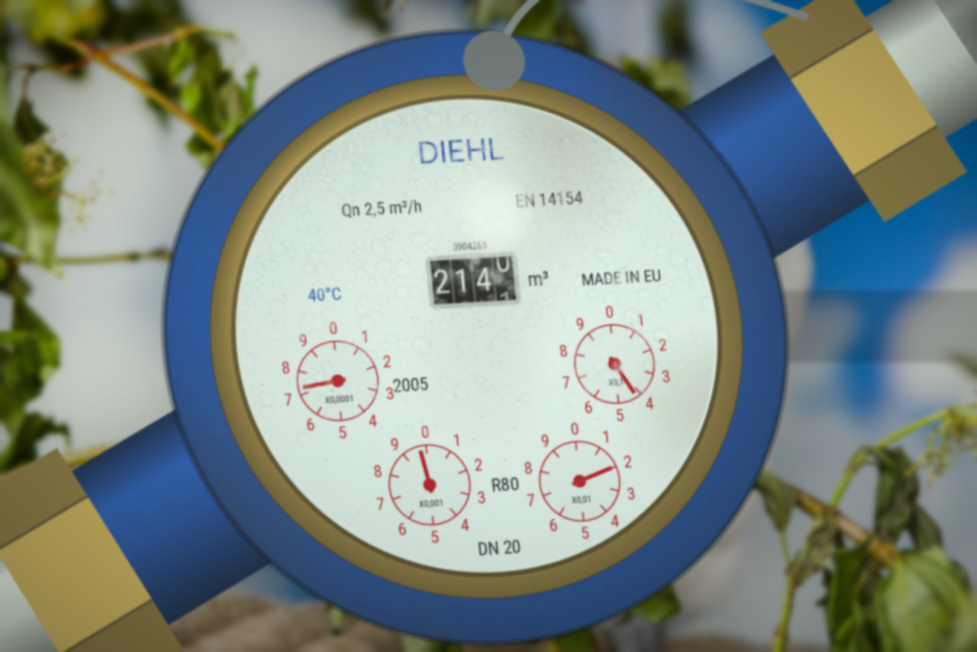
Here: 2140.4197 (m³)
